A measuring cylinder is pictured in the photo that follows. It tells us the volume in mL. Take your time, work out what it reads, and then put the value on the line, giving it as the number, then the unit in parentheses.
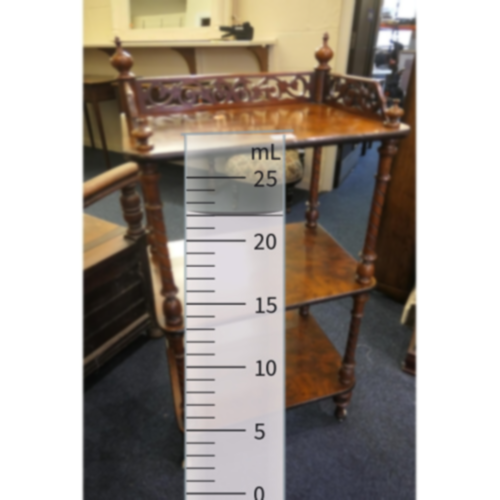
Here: 22 (mL)
